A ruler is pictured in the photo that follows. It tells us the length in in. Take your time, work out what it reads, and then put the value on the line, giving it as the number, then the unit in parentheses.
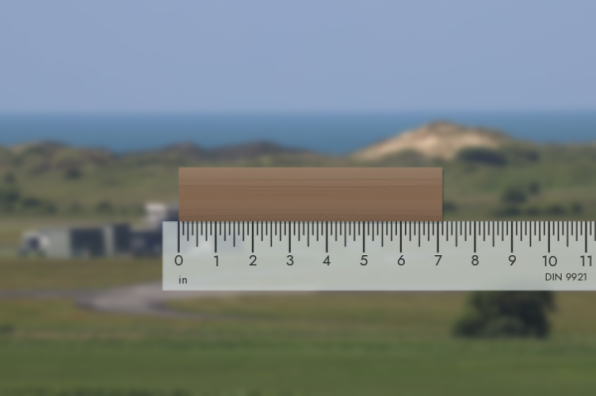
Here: 7.125 (in)
